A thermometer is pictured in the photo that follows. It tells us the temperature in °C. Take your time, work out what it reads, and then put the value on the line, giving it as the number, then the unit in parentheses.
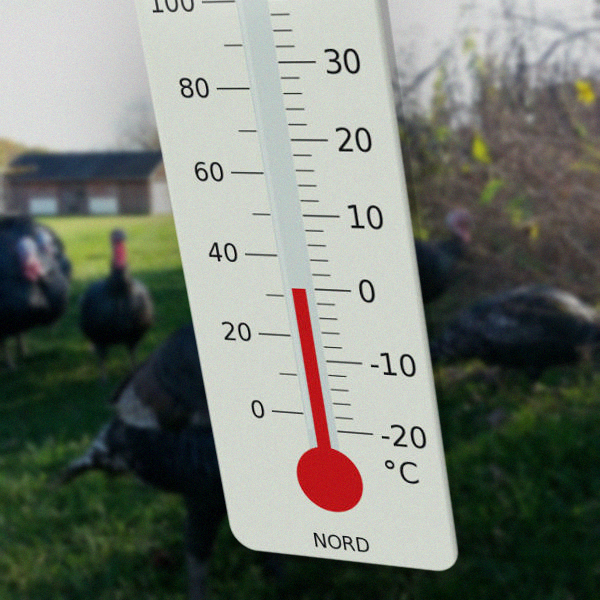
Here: 0 (°C)
